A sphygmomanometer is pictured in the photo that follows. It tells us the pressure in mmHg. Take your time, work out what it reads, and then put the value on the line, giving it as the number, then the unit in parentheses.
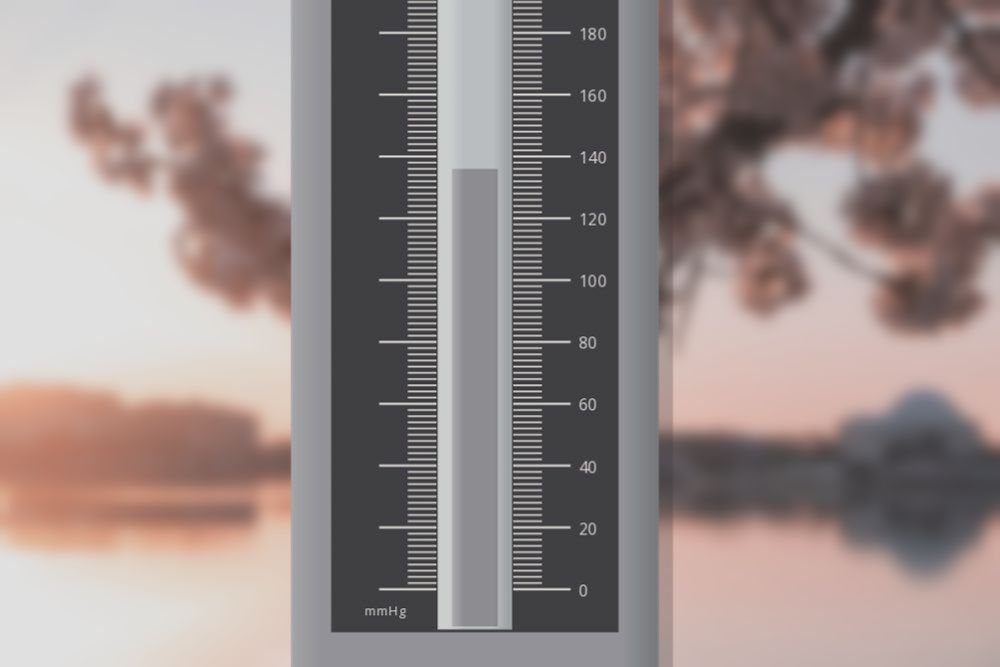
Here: 136 (mmHg)
